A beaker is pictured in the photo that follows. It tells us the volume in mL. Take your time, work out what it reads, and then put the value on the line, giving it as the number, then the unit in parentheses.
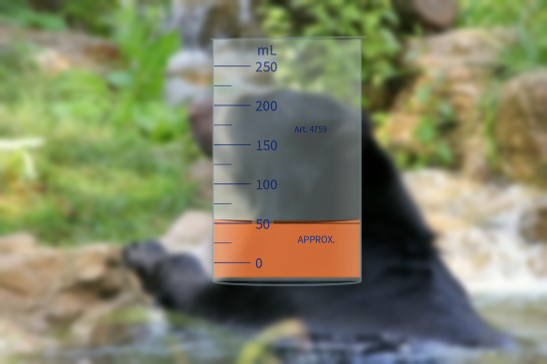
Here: 50 (mL)
